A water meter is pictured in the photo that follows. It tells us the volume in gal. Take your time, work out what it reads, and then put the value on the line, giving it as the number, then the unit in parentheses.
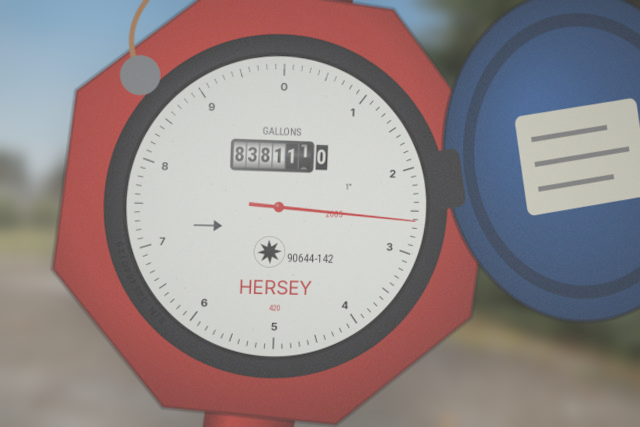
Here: 8381112.6 (gal)
